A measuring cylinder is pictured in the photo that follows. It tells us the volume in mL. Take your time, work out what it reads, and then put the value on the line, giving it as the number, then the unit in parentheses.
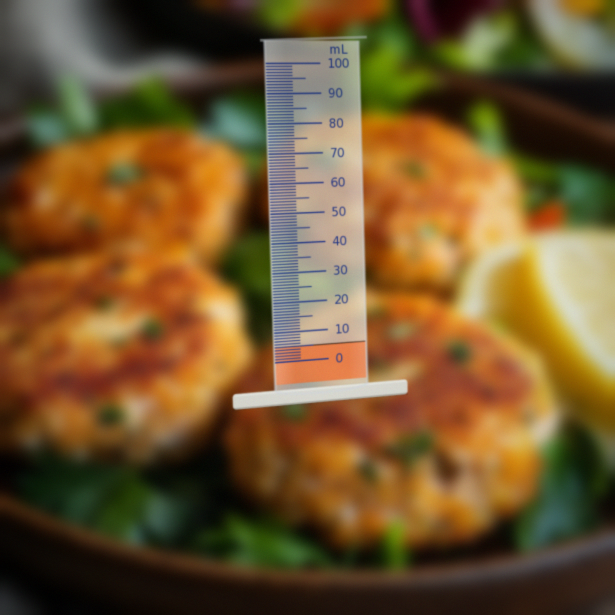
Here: 5 (mL)
